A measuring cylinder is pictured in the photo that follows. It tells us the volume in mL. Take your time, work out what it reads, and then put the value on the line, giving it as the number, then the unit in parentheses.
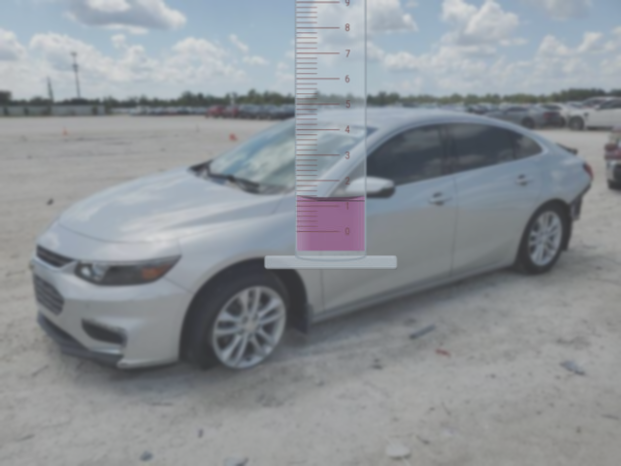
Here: 1.2 (mL)
